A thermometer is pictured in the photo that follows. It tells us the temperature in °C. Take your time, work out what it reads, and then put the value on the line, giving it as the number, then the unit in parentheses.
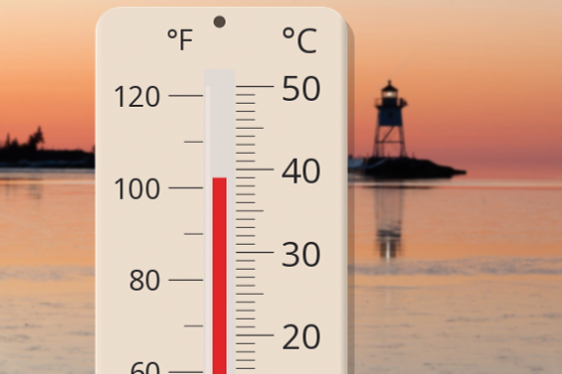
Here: 39 (°C)
